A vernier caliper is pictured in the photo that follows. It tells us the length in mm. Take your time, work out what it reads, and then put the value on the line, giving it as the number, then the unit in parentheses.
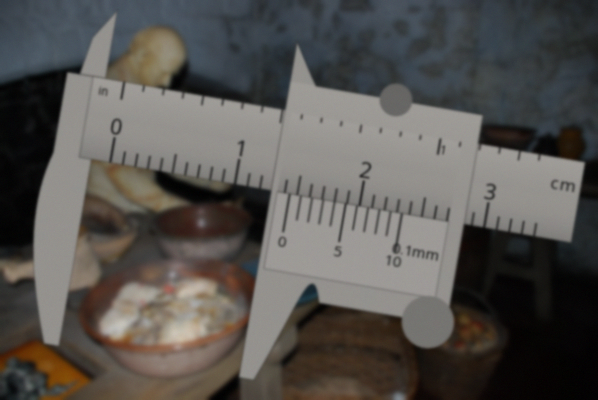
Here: 14.4 (mm)
